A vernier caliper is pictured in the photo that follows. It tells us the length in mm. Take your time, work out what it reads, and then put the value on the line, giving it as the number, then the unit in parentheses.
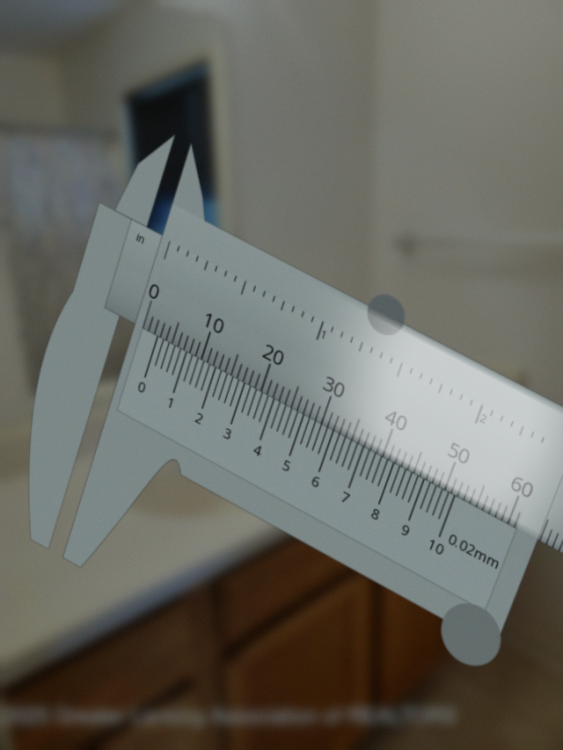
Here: 2.6 (mm)
